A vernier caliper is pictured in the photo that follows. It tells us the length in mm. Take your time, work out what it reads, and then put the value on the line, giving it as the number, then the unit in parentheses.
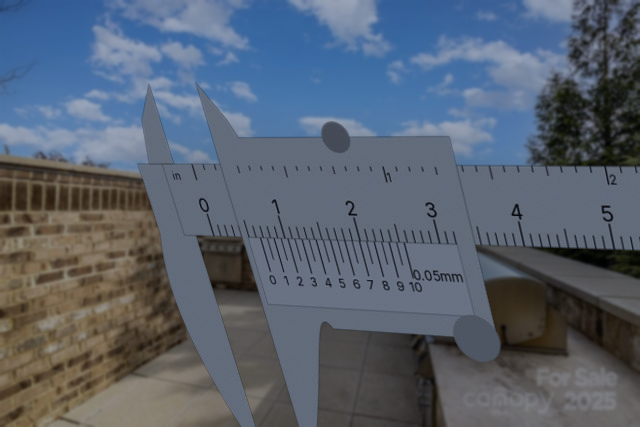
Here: 6.6 (mm)
